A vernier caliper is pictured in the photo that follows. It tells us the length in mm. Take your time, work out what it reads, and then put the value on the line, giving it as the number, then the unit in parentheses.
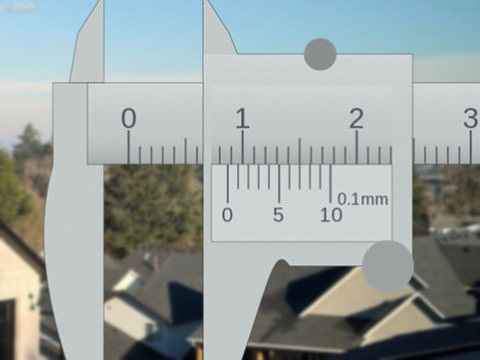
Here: 8.7 (mm)
